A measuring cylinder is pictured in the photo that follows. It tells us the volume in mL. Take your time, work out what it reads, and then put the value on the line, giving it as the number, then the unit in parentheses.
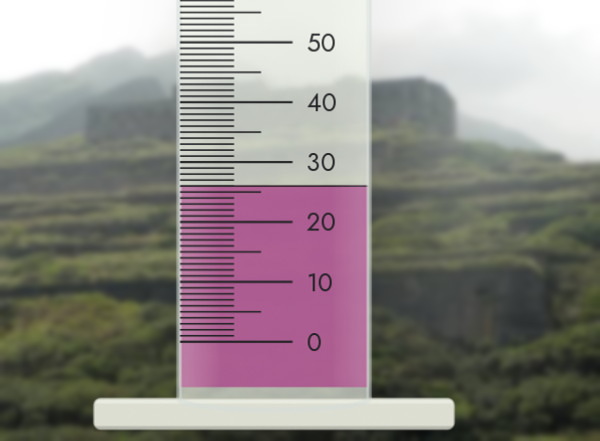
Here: 26 (mL)
